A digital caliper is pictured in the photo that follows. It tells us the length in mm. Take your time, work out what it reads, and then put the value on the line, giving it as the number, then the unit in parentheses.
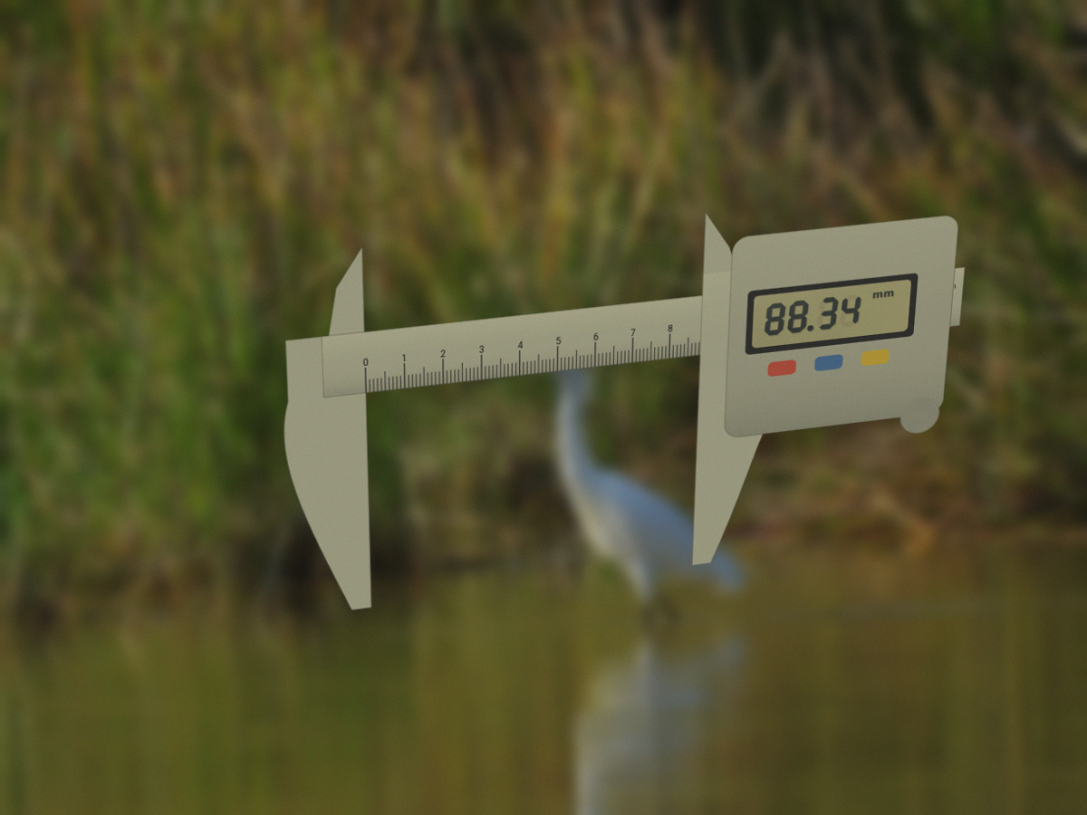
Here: 88.34 (mm)
